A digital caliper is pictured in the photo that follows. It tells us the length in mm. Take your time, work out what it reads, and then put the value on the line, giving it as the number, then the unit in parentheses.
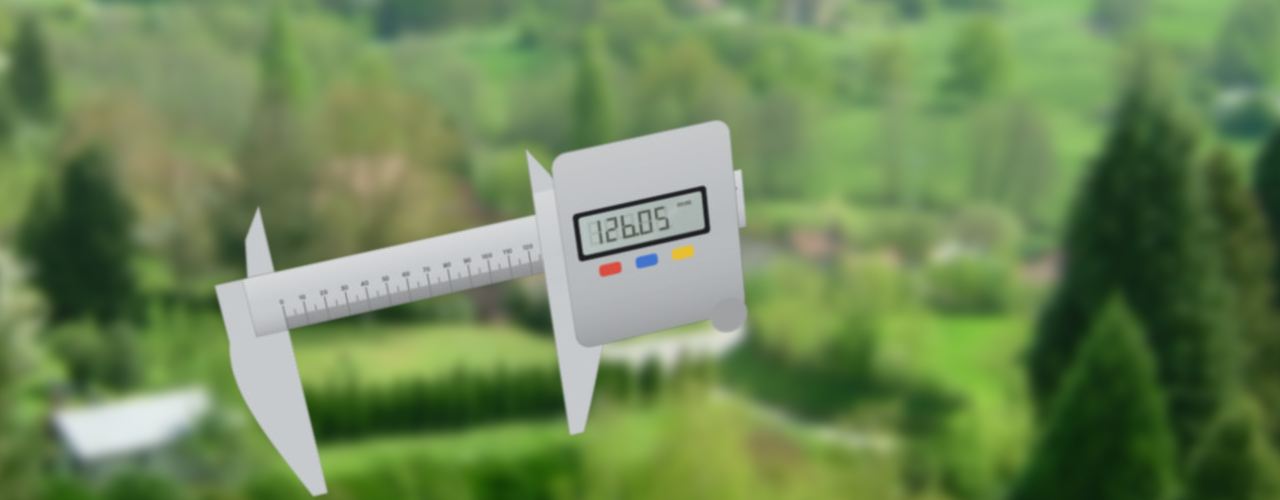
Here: 126.05 (mm)
